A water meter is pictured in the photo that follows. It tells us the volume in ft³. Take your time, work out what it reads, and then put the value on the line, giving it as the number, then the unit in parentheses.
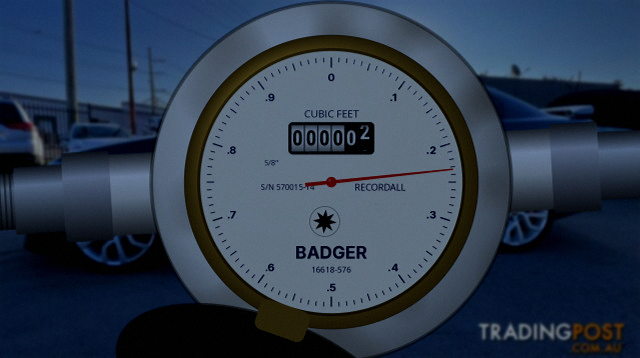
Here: 2.23 (ft³)
